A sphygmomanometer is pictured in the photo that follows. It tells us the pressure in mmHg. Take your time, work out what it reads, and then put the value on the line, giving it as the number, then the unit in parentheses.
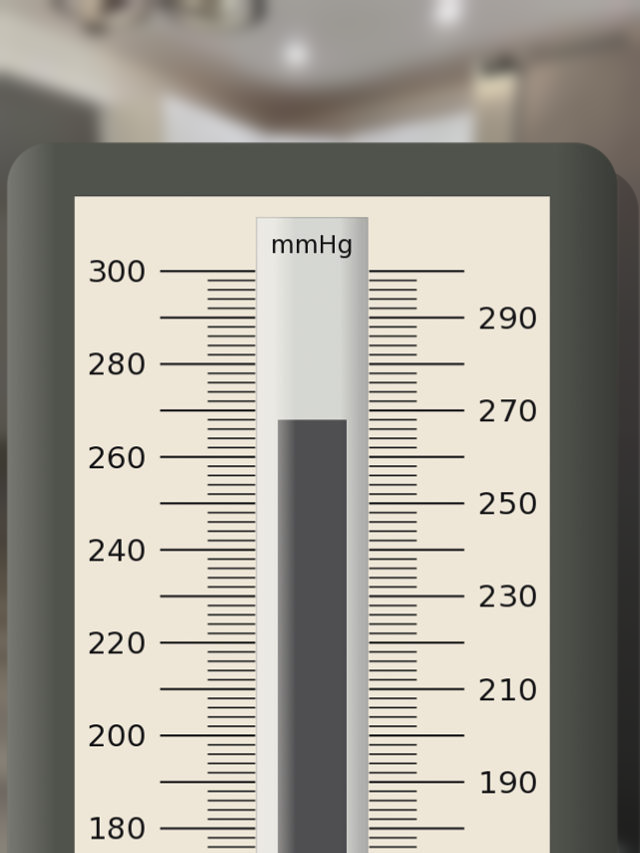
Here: 268 (mmHg)
